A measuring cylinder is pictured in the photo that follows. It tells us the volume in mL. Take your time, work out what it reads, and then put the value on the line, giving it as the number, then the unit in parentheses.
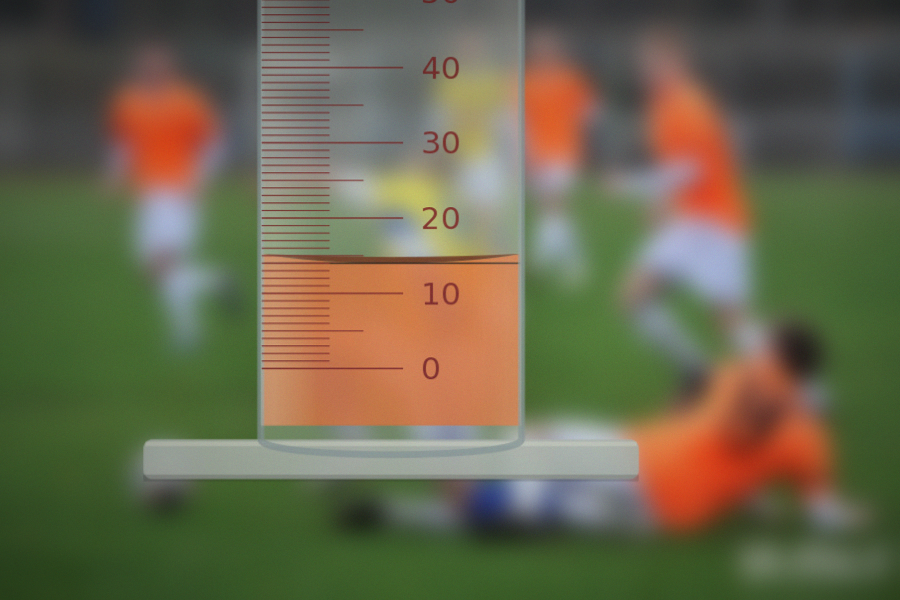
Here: 14 (mL)
